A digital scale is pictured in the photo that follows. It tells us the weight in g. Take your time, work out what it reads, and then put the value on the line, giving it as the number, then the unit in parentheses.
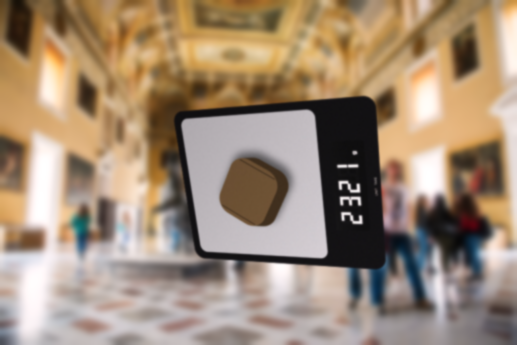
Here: 2321 (g)
